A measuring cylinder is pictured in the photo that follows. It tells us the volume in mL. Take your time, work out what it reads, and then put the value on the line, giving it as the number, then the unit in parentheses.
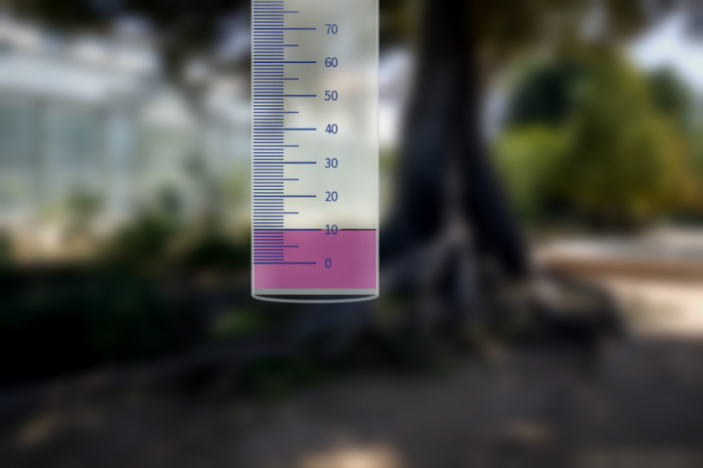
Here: 10 (mL)
